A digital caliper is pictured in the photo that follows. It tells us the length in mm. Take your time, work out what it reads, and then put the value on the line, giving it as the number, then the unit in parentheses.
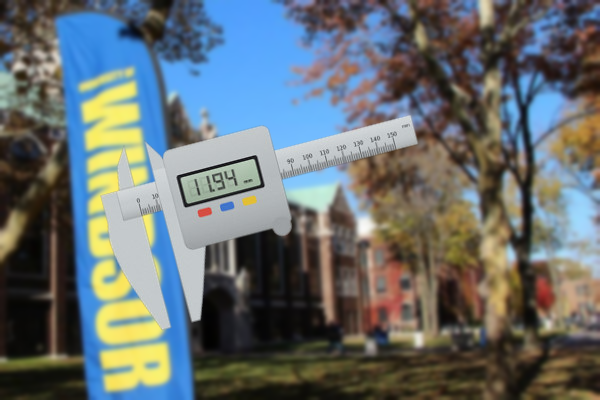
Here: 11.94 (mm)
